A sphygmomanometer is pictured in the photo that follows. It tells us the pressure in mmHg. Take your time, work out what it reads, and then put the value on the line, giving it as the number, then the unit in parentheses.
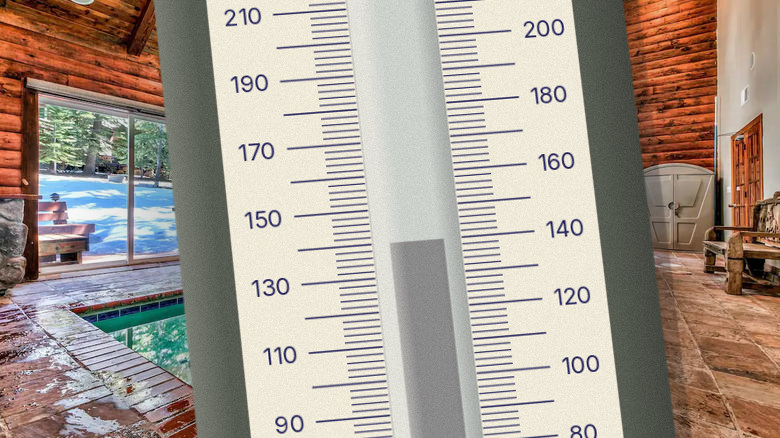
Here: 140 (mmHg)
